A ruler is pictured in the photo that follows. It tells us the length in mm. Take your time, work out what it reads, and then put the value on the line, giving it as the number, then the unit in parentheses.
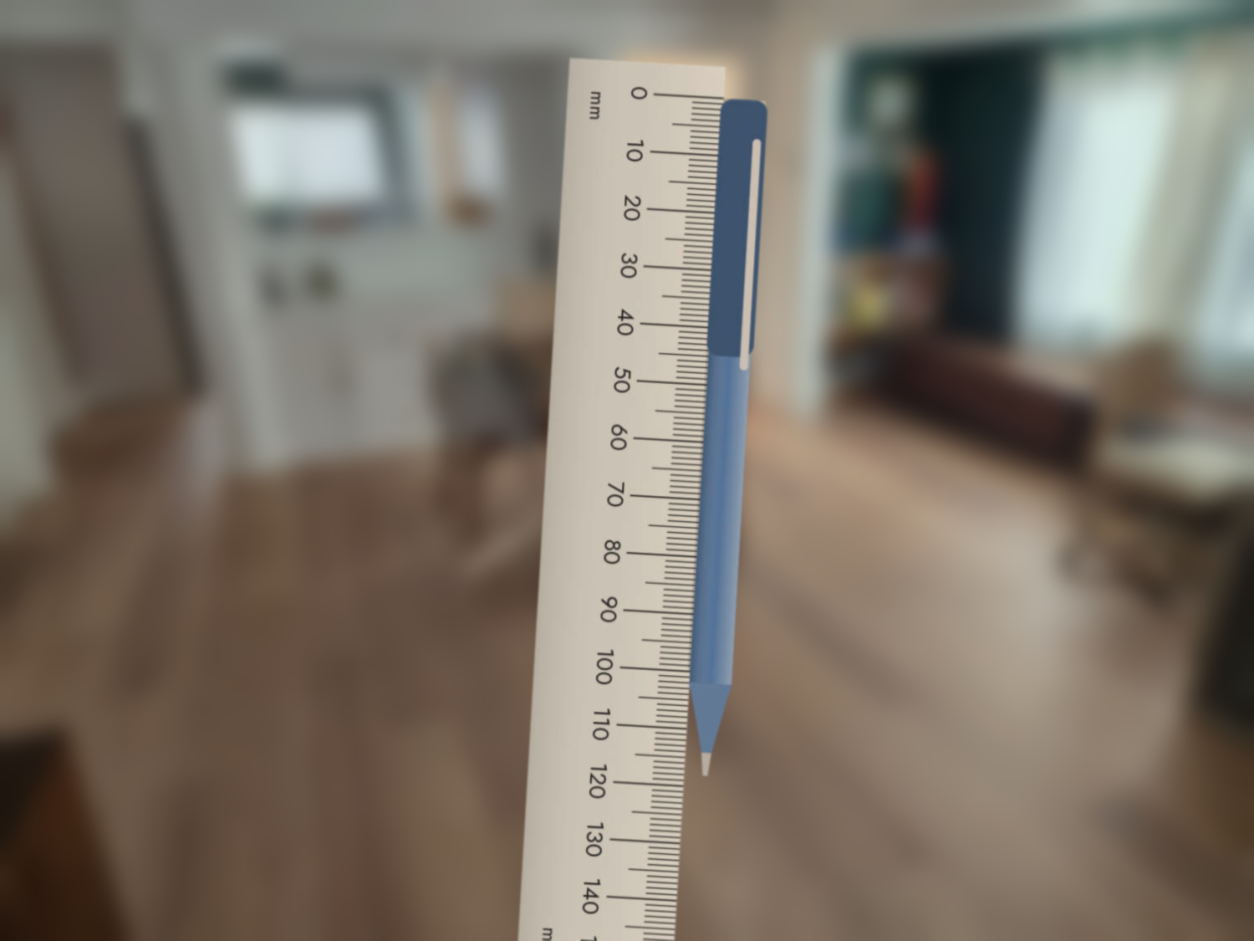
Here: 118 (mm)
